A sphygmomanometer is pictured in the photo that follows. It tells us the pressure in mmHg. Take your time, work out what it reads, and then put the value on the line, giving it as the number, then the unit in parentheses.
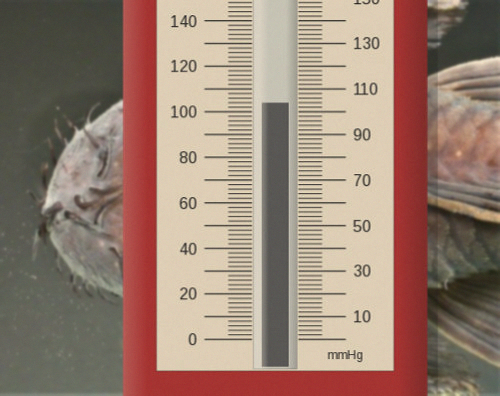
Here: 104 (mmHg)
